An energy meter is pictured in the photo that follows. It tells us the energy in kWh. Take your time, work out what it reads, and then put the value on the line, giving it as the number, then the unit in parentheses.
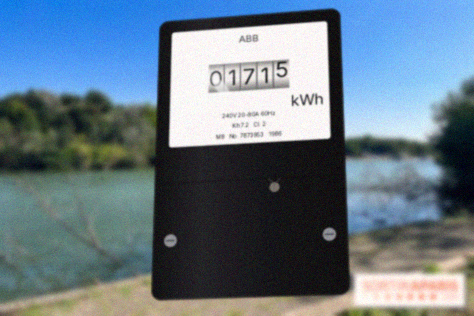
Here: 1715 (kWh)
